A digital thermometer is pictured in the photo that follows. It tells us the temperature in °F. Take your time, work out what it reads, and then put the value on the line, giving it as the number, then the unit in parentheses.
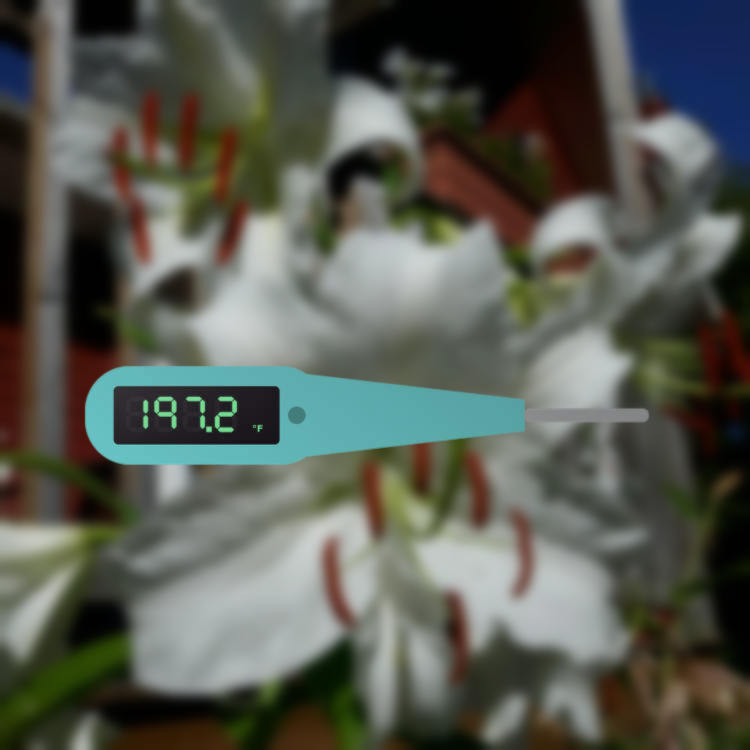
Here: 197.2 (°F)
